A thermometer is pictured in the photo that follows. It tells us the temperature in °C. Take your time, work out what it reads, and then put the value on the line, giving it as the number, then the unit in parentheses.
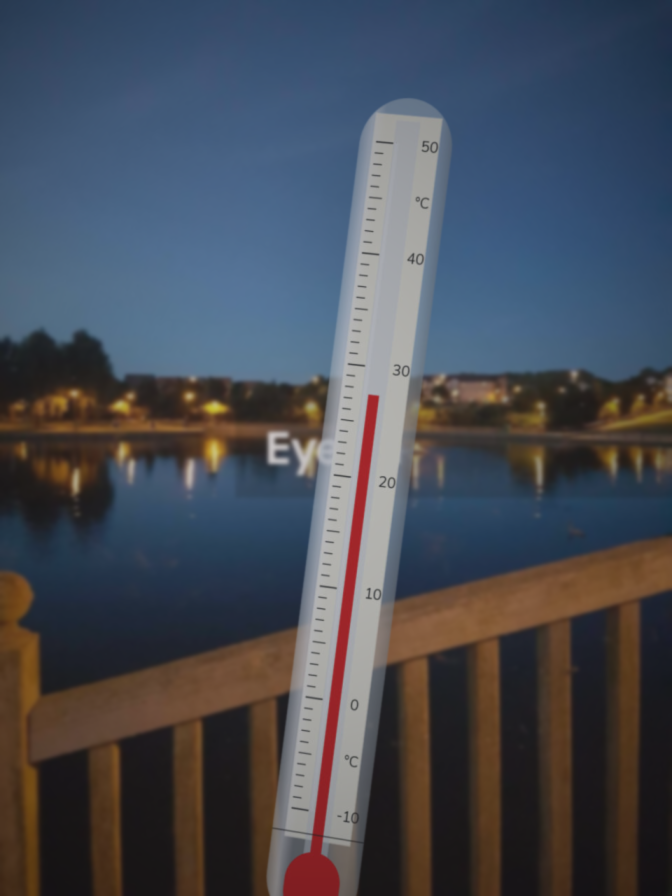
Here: 27.5 (°C)
